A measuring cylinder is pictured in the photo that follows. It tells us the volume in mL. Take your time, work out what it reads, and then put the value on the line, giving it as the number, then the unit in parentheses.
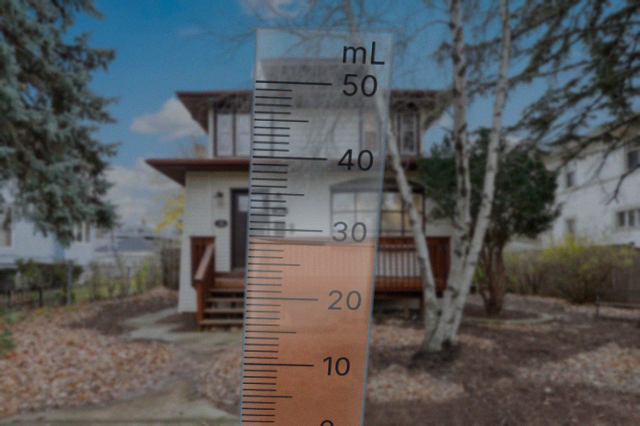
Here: 28 (mL)
